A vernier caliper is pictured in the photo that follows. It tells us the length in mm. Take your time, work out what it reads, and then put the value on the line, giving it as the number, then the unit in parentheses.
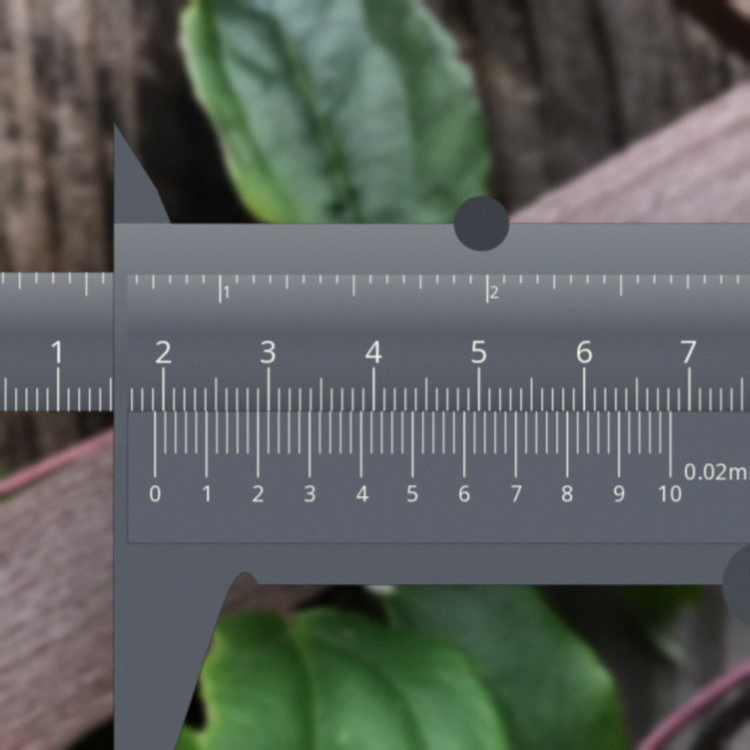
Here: 19.2 (mm)
